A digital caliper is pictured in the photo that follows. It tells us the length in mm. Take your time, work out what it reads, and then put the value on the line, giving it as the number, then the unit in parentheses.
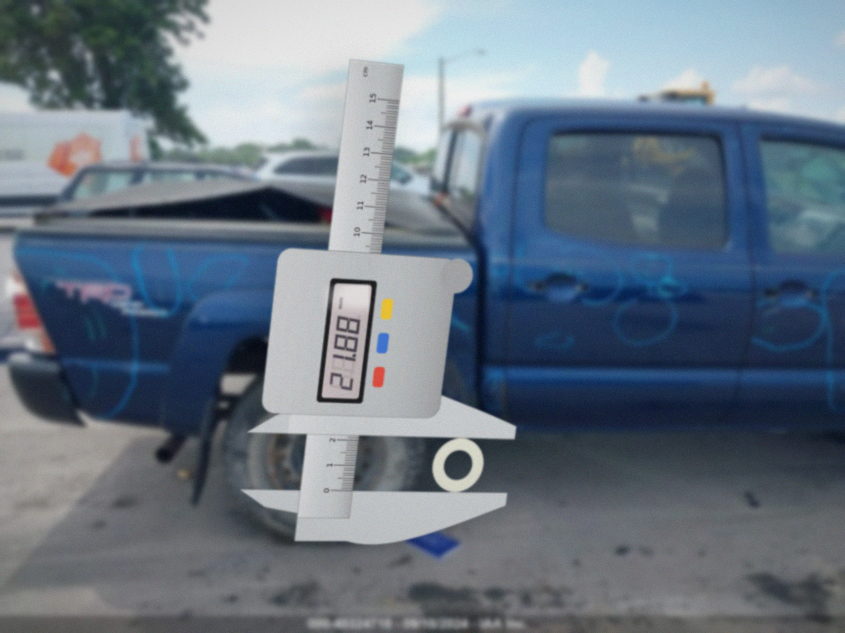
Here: 21.88 (mm)
